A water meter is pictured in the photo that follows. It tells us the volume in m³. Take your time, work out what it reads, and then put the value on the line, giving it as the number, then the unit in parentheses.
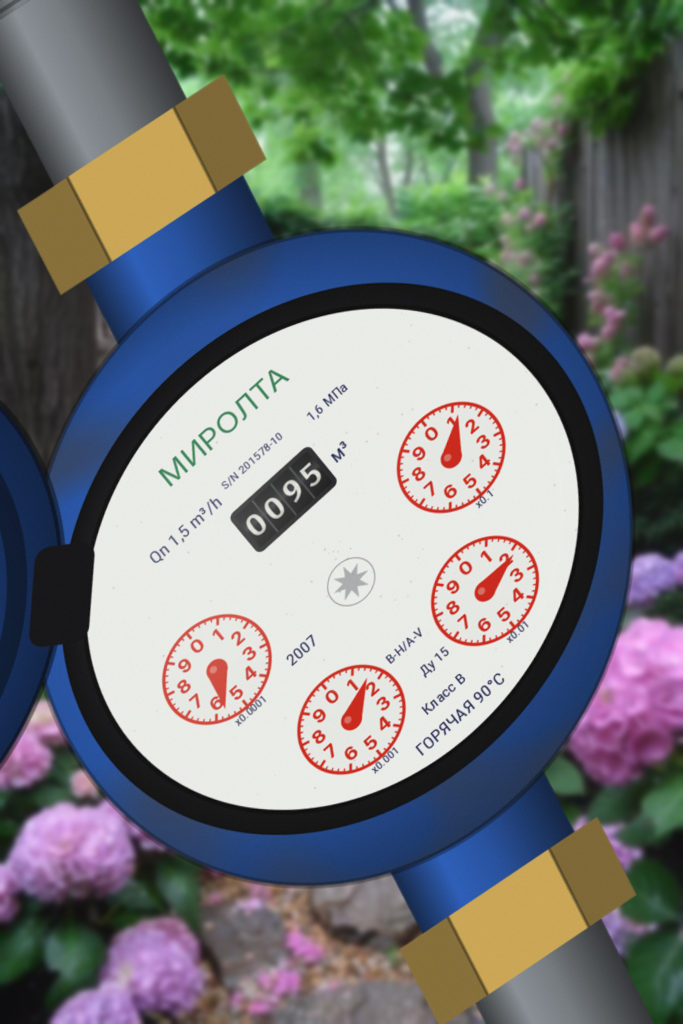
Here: 95.1215 (m³)
